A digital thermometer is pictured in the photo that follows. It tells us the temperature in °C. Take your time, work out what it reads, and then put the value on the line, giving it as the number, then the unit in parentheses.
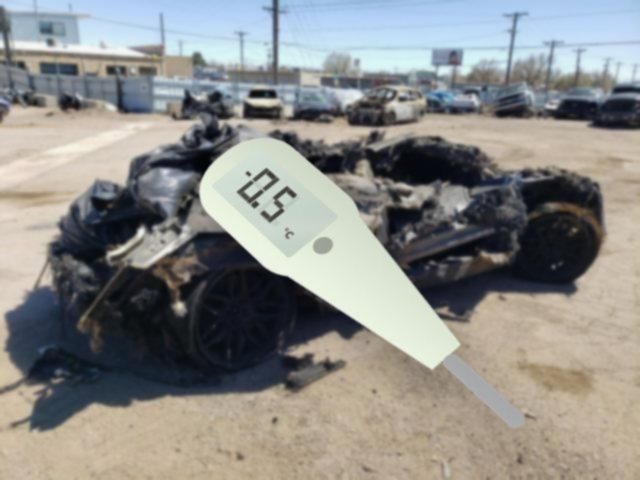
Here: -0.5 (°C)
